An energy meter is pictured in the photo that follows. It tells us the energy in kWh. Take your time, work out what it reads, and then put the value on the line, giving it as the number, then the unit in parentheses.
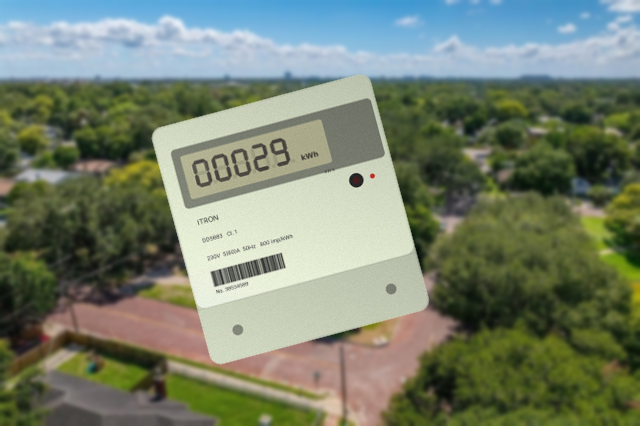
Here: 29 (kWh)
